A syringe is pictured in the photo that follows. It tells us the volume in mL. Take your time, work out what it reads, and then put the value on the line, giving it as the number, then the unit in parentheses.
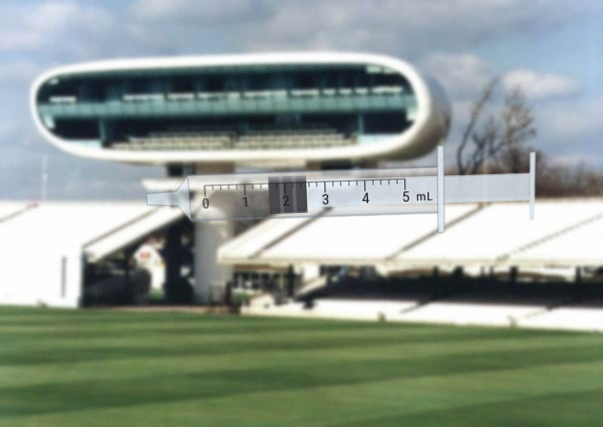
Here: 1.6 (mL)
